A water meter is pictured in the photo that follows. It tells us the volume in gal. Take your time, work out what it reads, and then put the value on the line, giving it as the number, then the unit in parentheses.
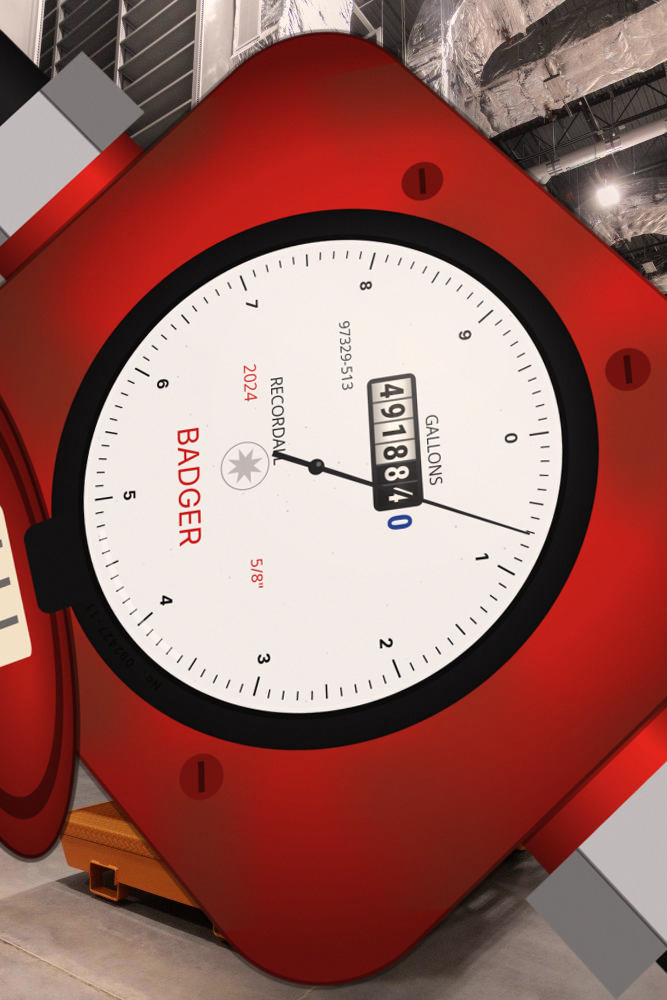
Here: 4918840.7 (gal)
